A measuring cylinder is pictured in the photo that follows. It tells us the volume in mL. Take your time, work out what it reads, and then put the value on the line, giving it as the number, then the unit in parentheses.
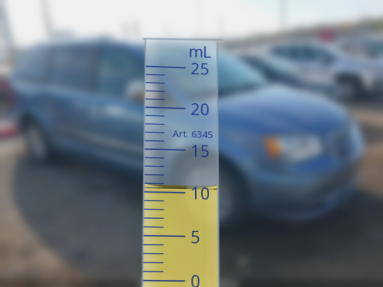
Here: 10.5 (mL)
